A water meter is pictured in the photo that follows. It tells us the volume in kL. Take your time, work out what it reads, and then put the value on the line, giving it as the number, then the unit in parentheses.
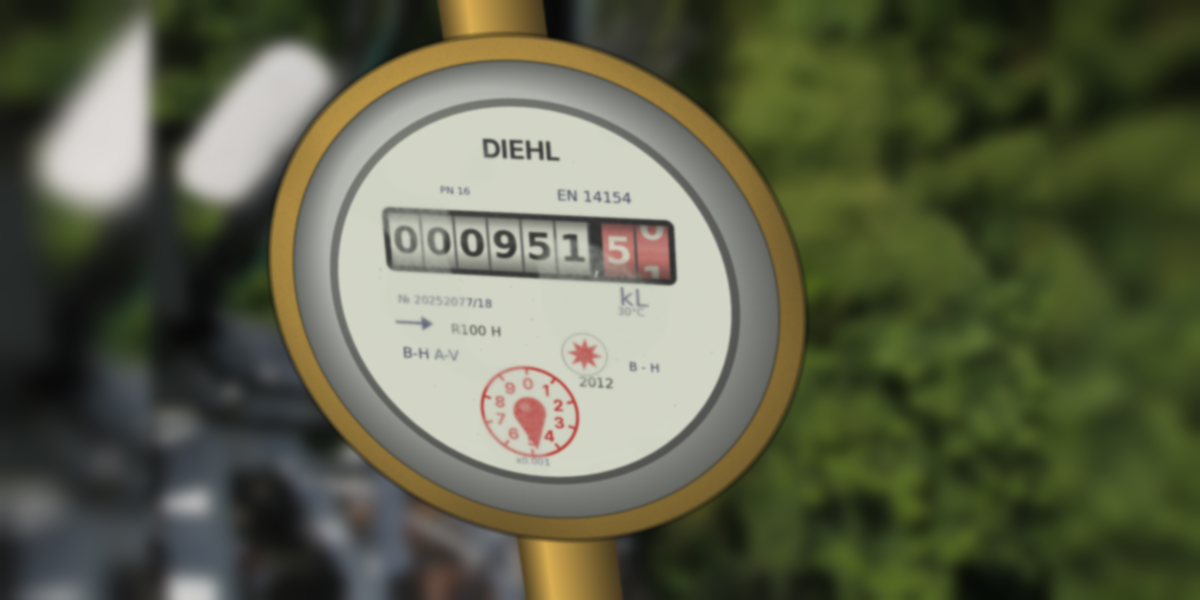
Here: 951.504 (kL)
